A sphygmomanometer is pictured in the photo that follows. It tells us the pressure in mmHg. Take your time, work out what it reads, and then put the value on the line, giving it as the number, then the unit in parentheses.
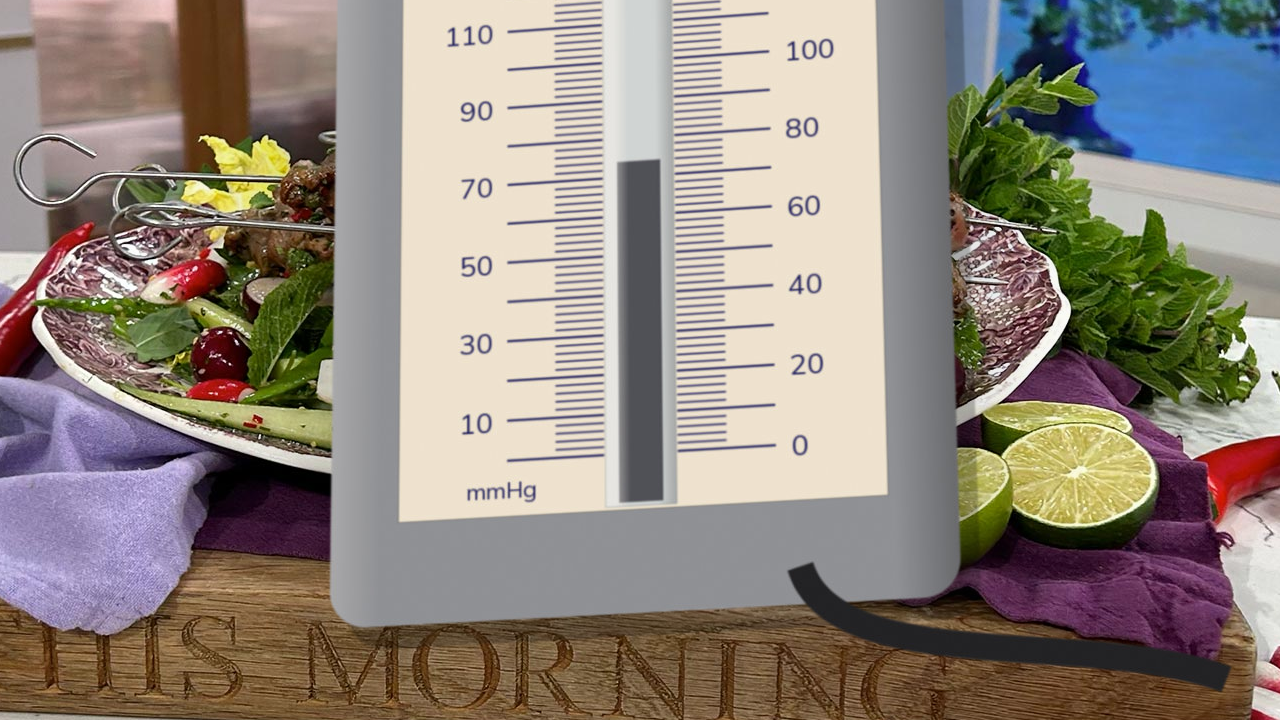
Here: 74 (mmHg)
